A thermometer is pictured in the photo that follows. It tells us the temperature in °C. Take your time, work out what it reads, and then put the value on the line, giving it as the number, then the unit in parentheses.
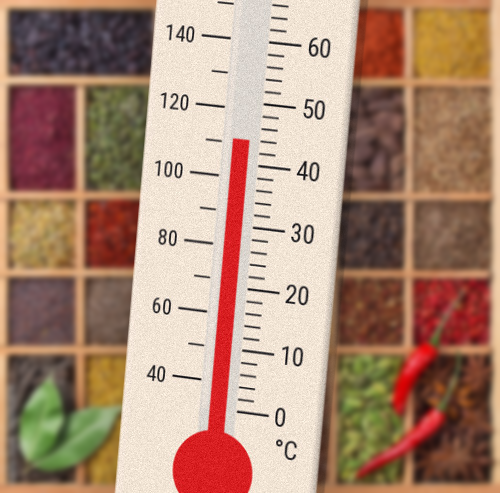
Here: 44 (°C)
